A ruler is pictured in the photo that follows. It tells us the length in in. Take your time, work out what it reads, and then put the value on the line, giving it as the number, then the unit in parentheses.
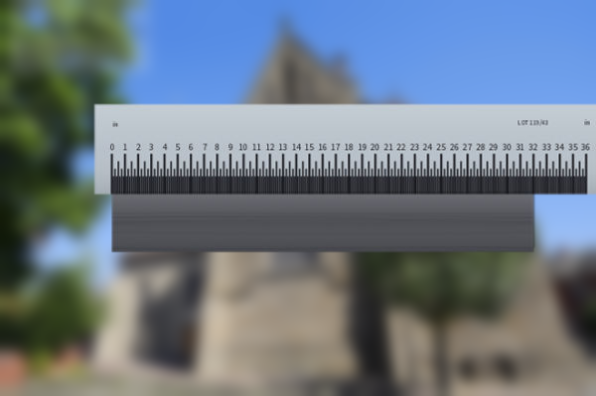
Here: 32 (in)
